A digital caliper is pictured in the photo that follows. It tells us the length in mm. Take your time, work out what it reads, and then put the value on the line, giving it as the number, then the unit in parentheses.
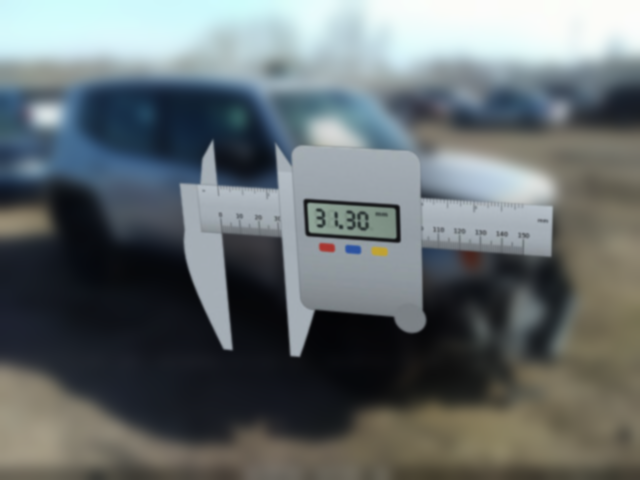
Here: 31.30 (mm)
